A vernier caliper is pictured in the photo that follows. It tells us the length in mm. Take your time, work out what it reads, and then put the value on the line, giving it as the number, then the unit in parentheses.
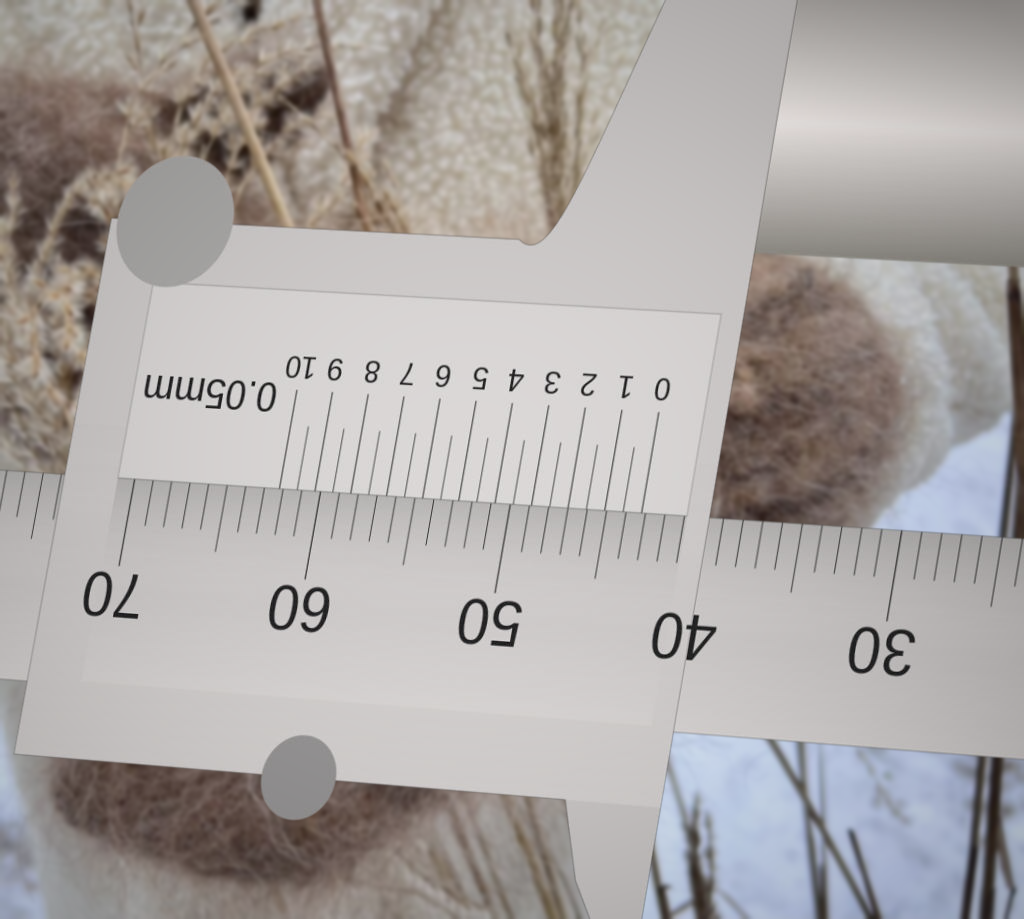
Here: 43.2 (mm)
